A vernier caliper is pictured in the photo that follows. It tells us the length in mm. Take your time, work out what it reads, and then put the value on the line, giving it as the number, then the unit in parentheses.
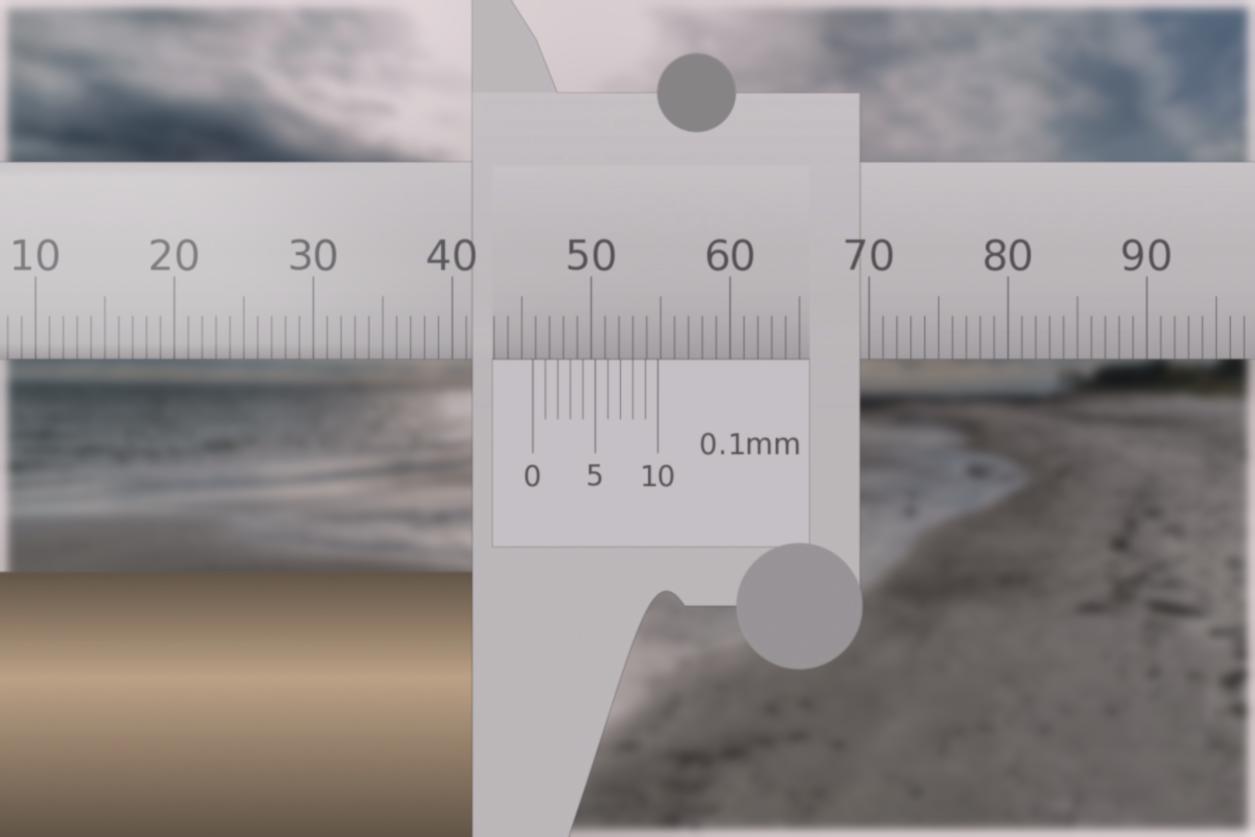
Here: 45.8 (mm)
